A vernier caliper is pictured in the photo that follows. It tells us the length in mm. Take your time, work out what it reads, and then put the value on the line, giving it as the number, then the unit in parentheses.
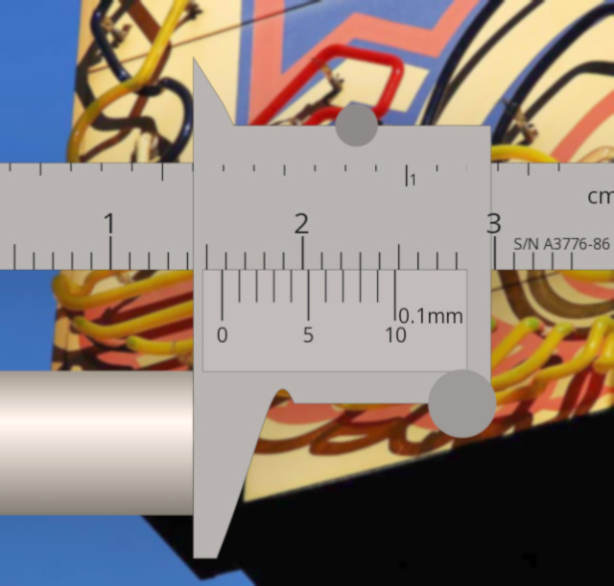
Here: 15.8 (mm)
